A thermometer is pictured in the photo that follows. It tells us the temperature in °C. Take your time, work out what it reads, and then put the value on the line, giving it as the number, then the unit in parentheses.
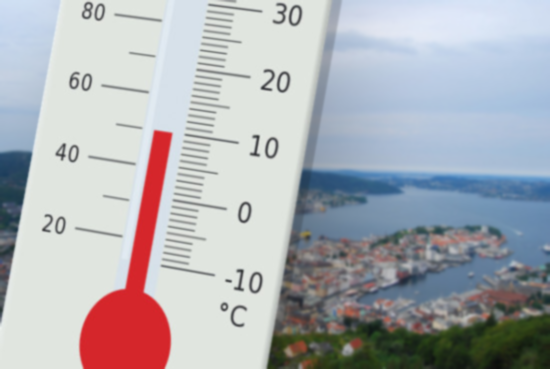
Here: 10 (°C)
